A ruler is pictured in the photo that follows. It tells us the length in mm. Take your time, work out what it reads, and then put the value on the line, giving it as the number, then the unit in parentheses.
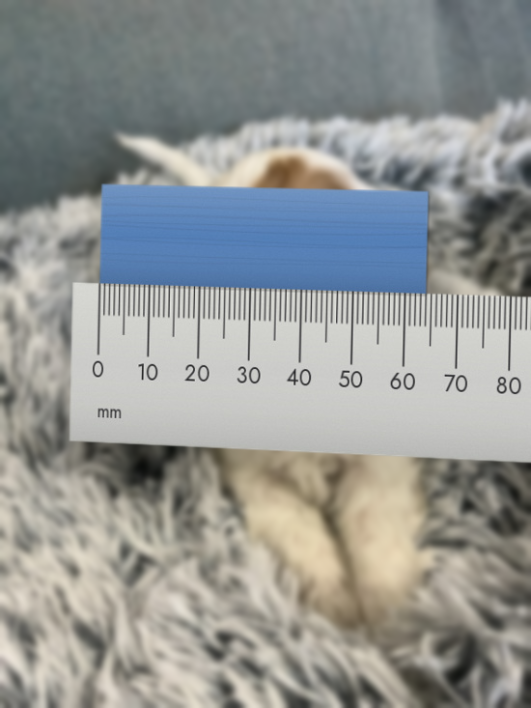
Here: 64 (mm)
